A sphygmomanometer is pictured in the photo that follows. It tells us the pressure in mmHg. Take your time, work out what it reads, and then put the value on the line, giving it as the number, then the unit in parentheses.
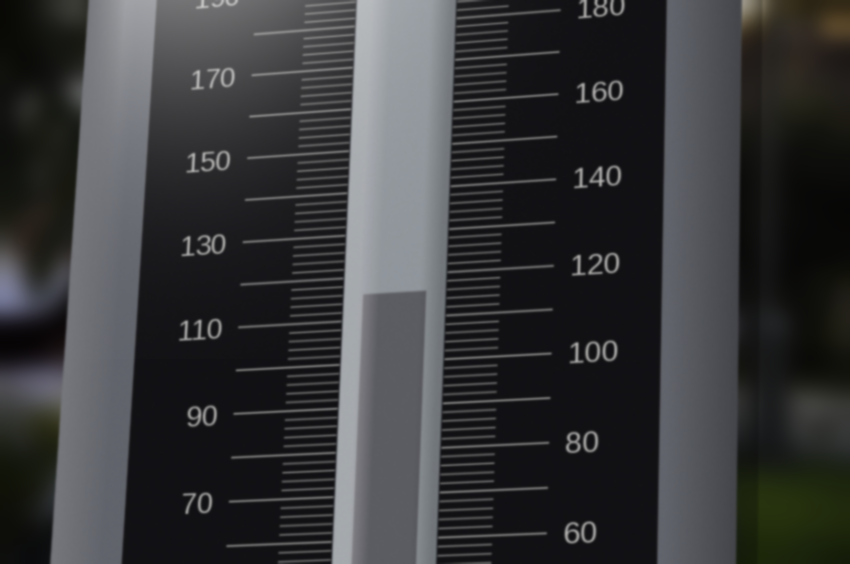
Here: 116 (mmHg)
